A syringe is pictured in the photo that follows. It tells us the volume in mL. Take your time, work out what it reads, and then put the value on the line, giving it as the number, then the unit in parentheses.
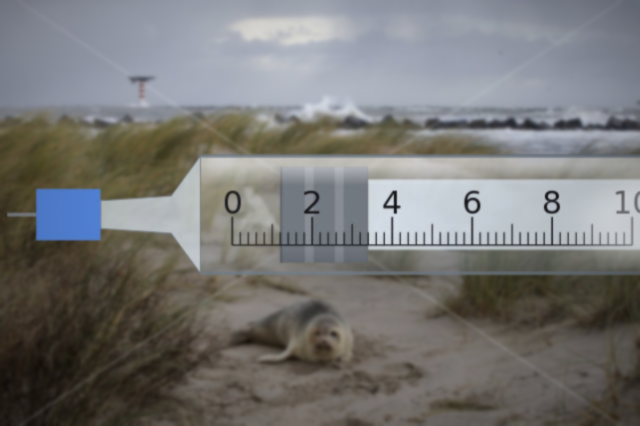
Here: 1.2 (mL)
